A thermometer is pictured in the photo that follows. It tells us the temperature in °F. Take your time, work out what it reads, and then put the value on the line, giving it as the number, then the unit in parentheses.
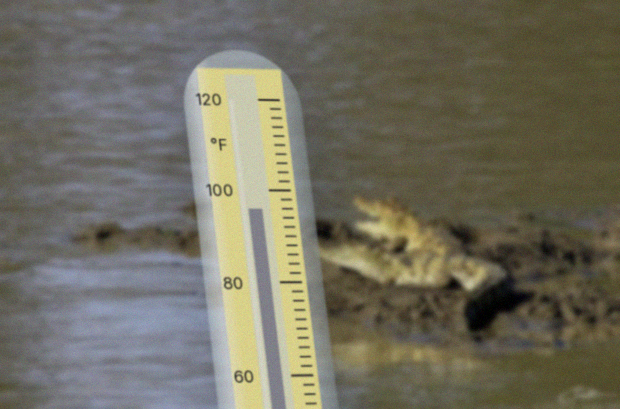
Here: 96 (°F)
